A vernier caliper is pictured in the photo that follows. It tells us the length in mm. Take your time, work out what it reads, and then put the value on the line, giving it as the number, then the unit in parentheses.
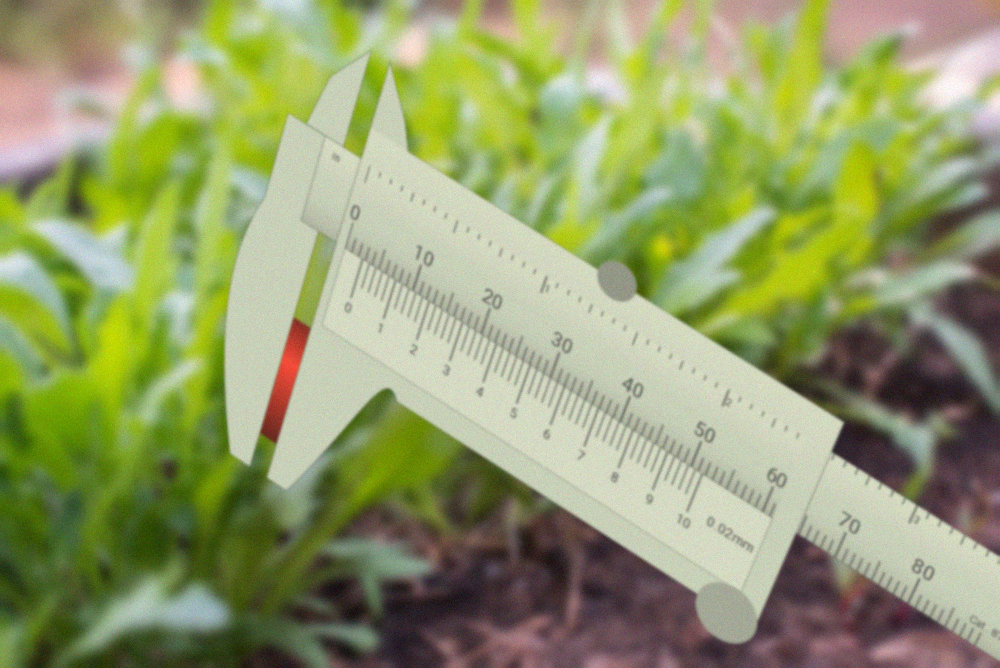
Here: 2.6 (mm)
